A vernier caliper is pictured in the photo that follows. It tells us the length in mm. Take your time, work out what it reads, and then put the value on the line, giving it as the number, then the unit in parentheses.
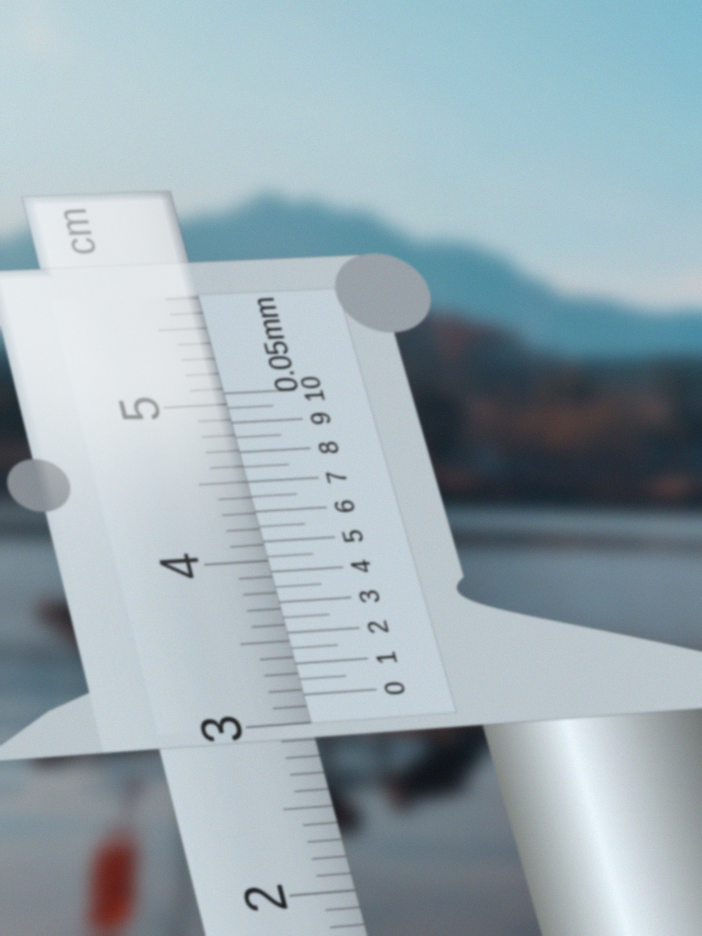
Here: 31.7 (mm)
